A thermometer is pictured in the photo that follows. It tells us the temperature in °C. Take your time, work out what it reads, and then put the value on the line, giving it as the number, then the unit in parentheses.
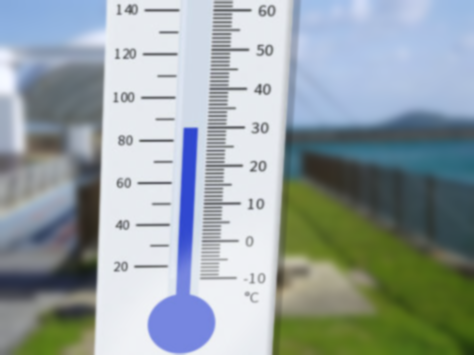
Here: 30 (°C)
